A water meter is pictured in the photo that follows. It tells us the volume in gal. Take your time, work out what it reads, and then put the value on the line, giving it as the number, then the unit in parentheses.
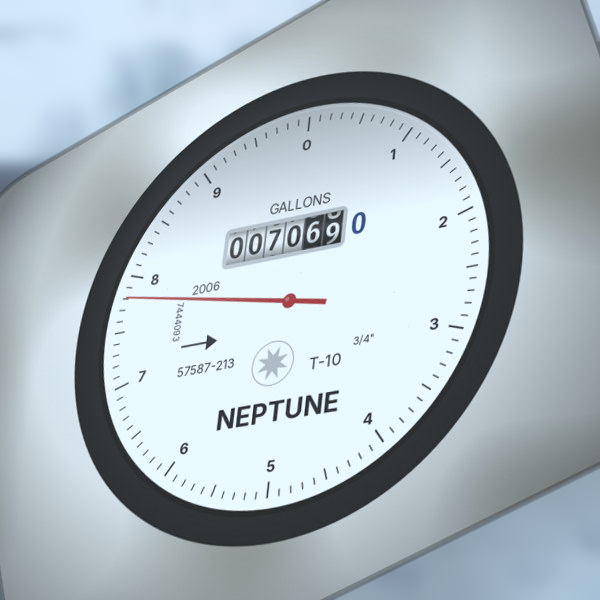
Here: 70687.8 (gal)
